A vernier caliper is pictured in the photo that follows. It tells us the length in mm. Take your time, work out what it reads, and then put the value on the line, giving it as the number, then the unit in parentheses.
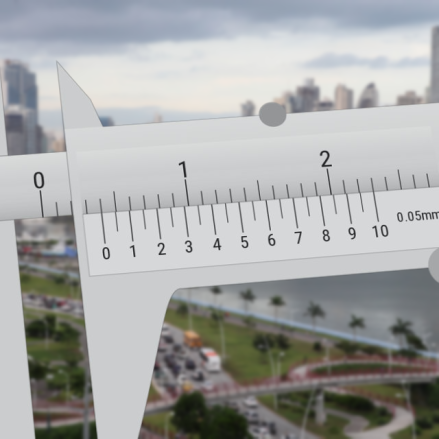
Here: 4.0 (mm)
